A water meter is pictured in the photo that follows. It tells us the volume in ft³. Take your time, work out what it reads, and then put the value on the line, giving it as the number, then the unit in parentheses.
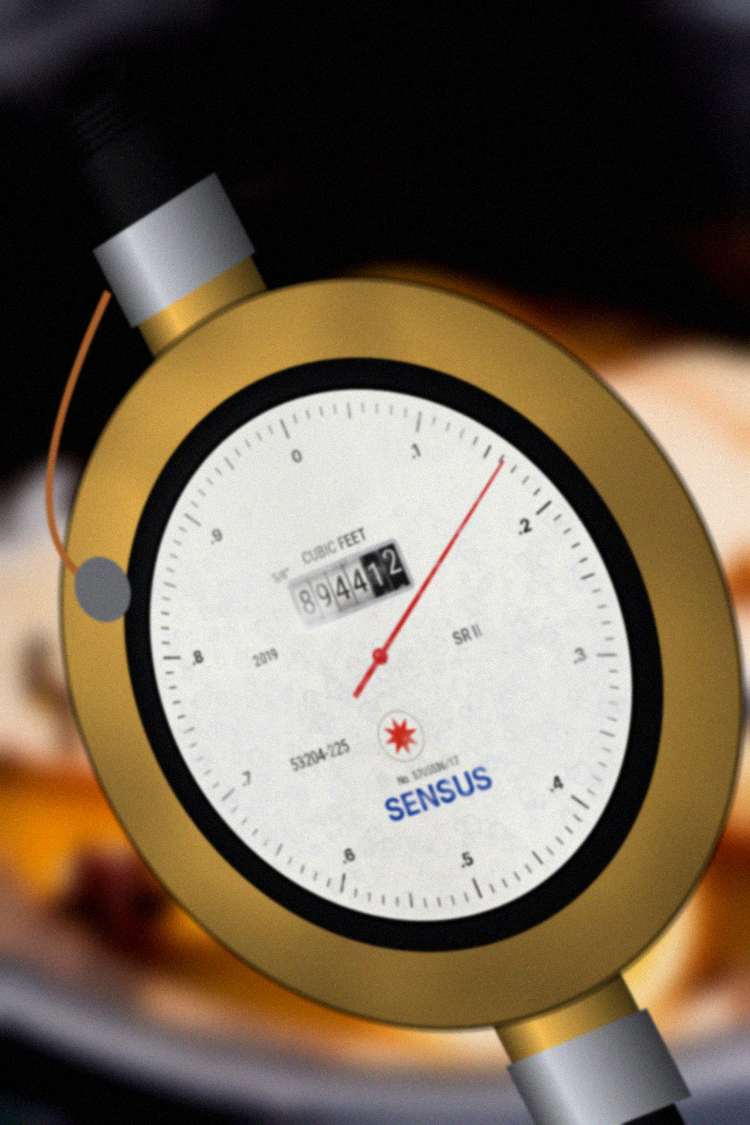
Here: 894412.16 (ft³)
